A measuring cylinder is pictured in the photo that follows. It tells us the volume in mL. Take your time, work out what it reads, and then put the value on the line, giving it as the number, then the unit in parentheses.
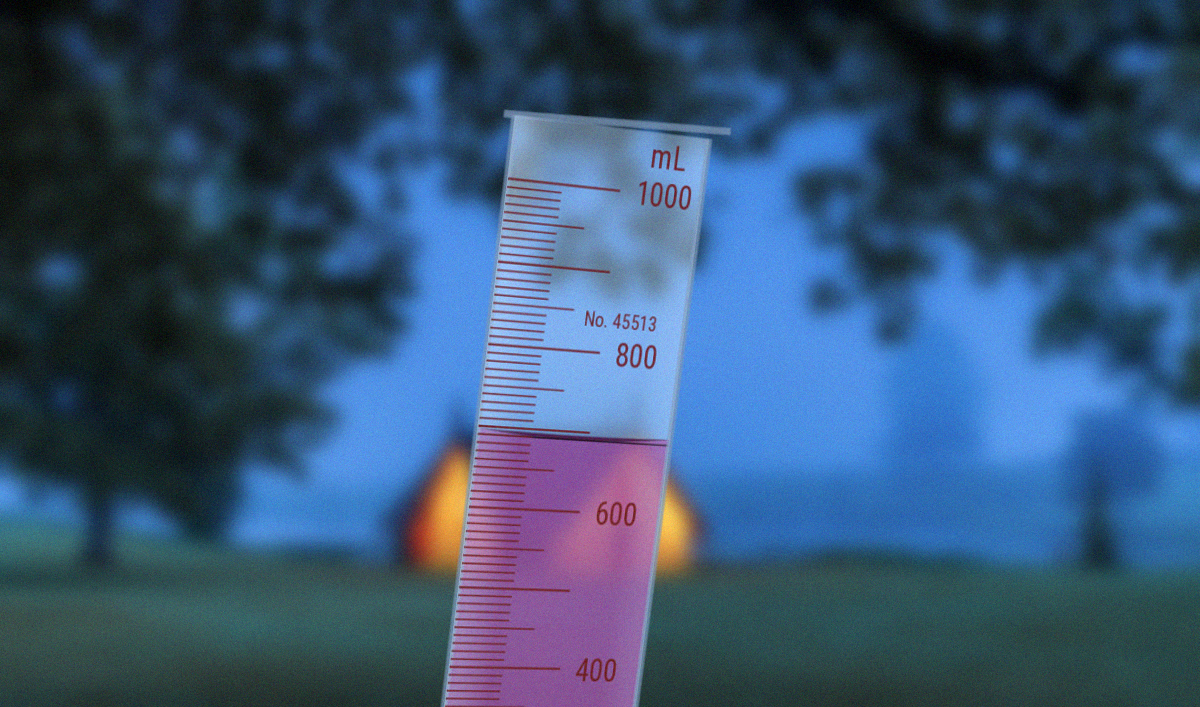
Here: 690 (mL)
